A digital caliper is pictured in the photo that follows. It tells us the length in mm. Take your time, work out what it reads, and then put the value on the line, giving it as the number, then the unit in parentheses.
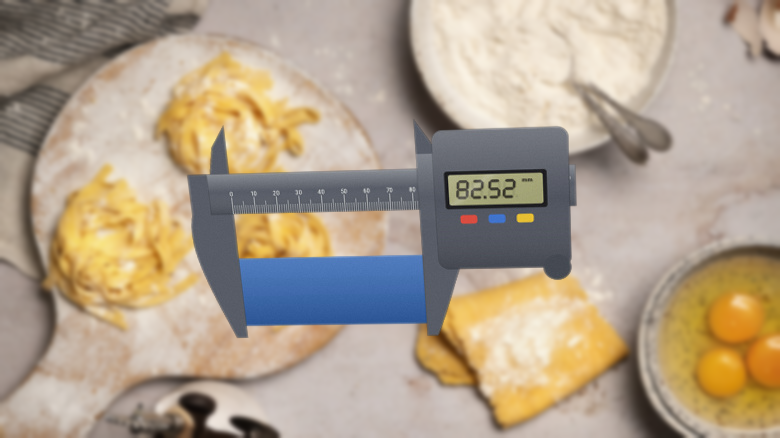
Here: 82.52 (mm)
